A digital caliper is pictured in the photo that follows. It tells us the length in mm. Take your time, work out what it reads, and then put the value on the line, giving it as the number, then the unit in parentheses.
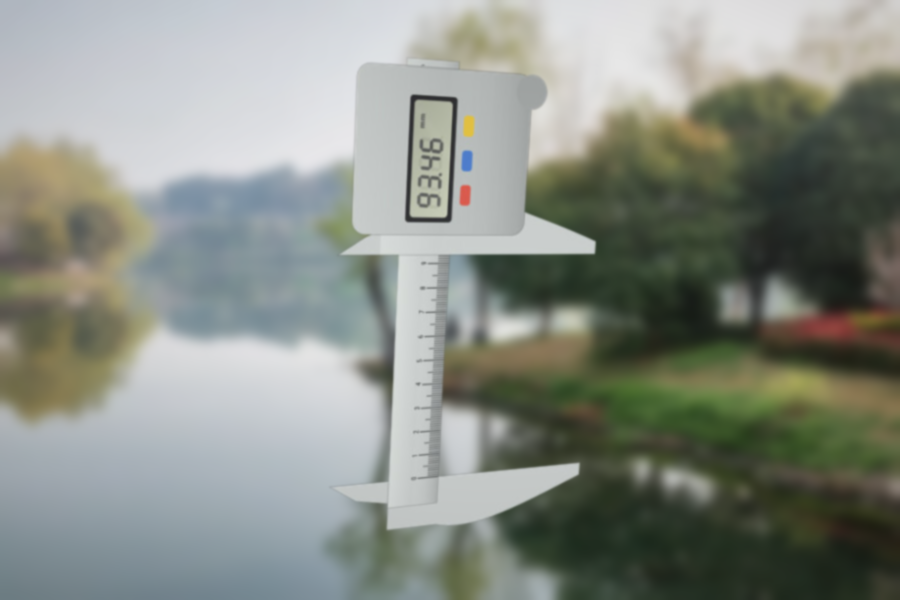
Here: 93.46 (mm)
